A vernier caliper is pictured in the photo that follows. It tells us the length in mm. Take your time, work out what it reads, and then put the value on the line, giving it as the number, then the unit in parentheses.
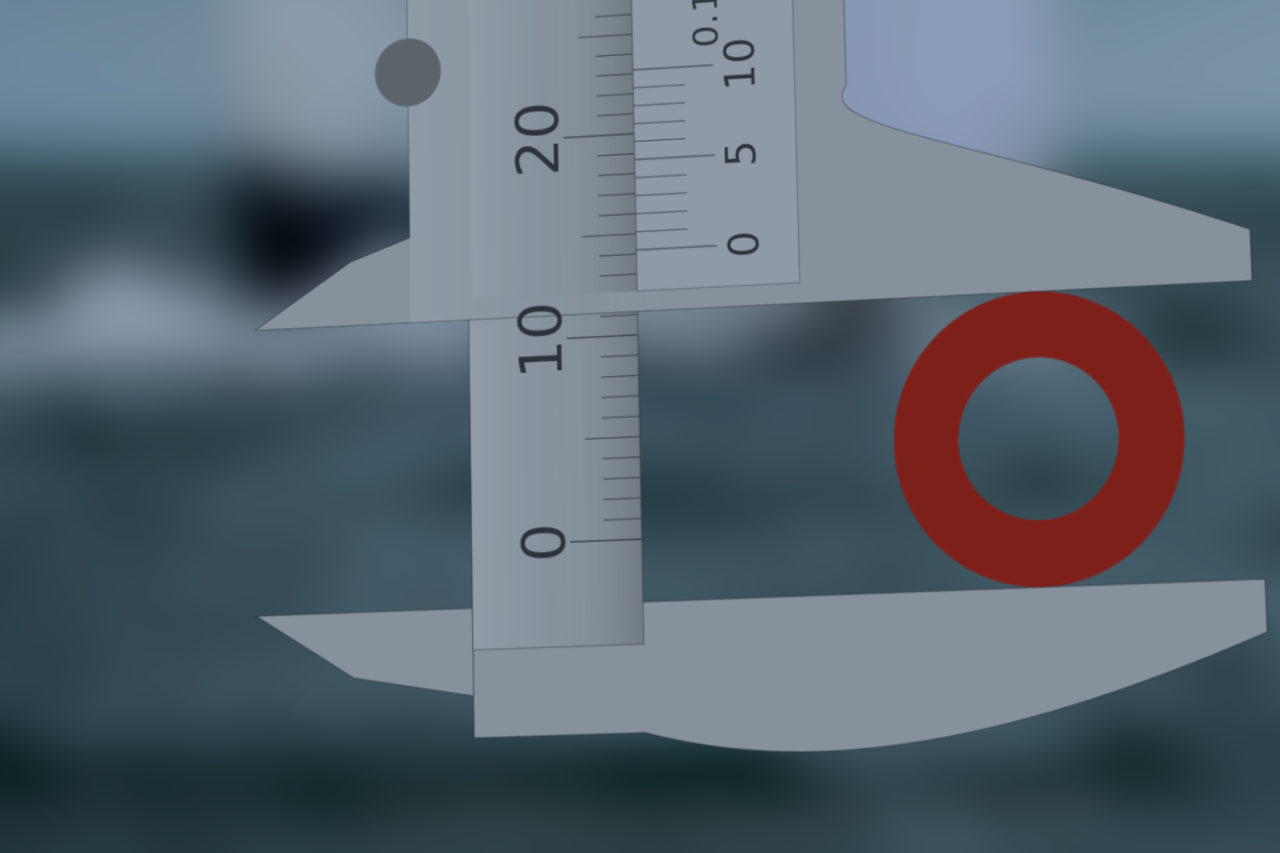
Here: 14.2 (mm)
